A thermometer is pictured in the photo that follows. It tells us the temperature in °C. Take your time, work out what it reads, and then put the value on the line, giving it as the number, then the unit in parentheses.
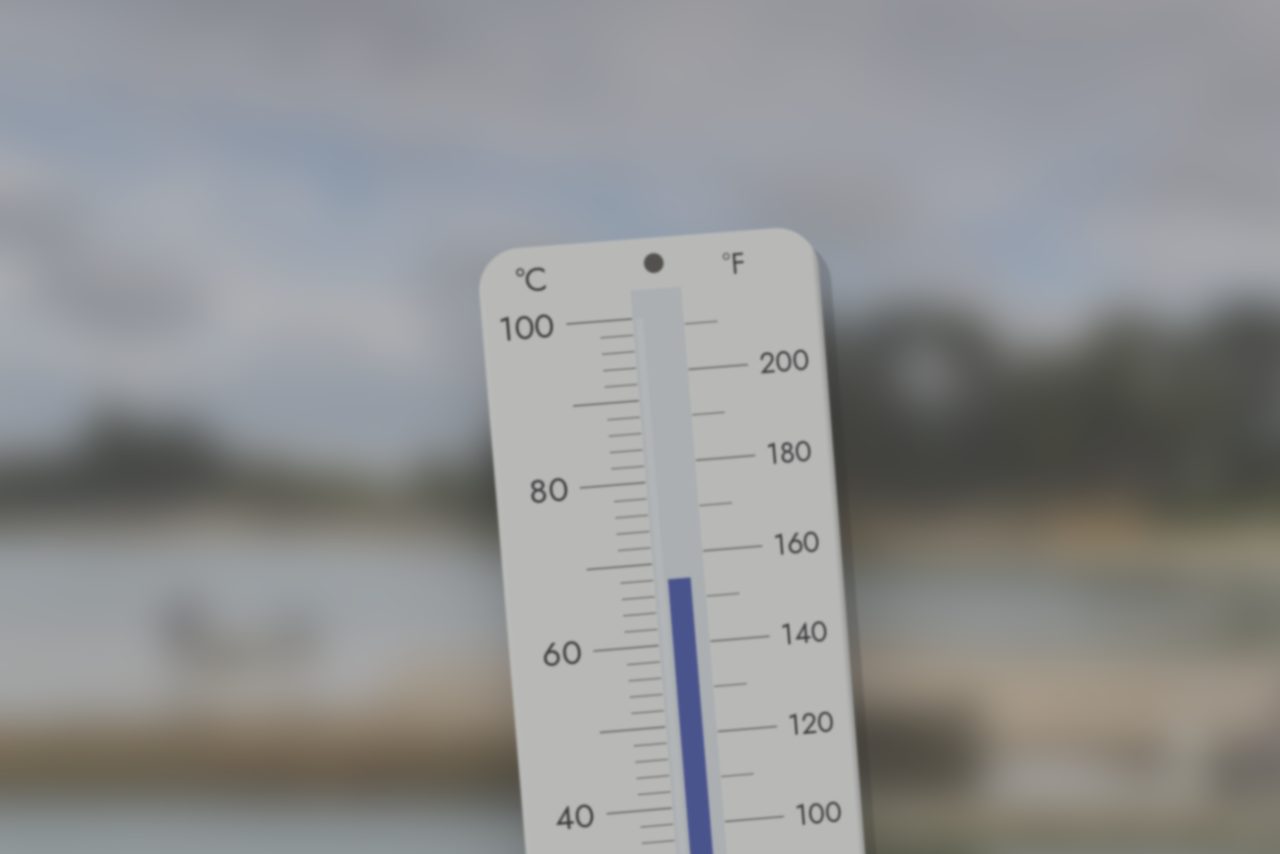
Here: 68 (°C)
